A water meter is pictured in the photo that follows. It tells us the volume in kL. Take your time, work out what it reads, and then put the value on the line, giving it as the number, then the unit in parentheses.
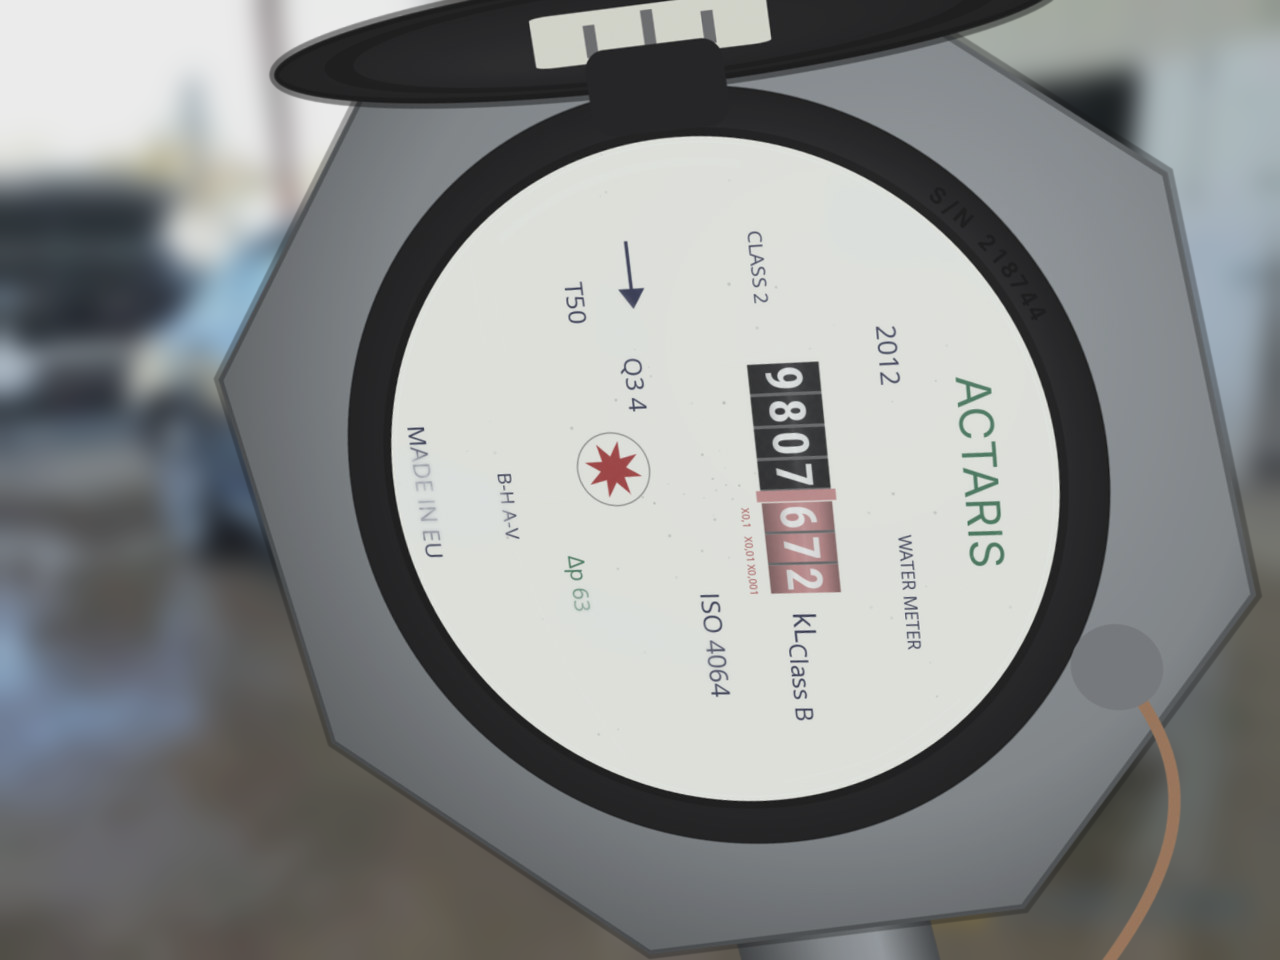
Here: 9807.672 (kL)
